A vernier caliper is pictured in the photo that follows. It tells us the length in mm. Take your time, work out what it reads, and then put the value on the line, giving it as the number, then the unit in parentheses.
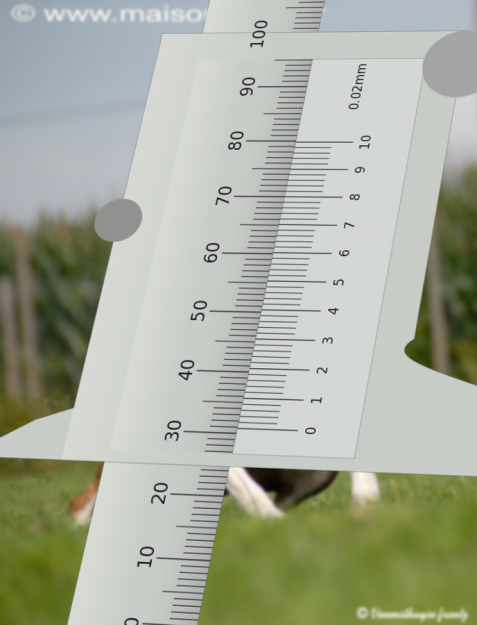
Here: 30.8 (mm)
